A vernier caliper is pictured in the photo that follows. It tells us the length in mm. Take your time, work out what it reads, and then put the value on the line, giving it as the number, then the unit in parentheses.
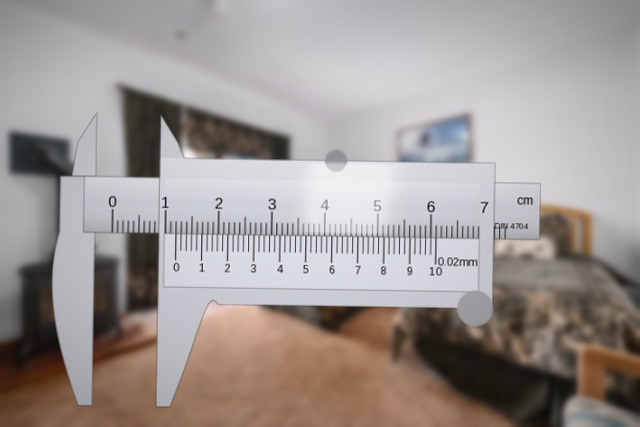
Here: 12.0 (mm)
